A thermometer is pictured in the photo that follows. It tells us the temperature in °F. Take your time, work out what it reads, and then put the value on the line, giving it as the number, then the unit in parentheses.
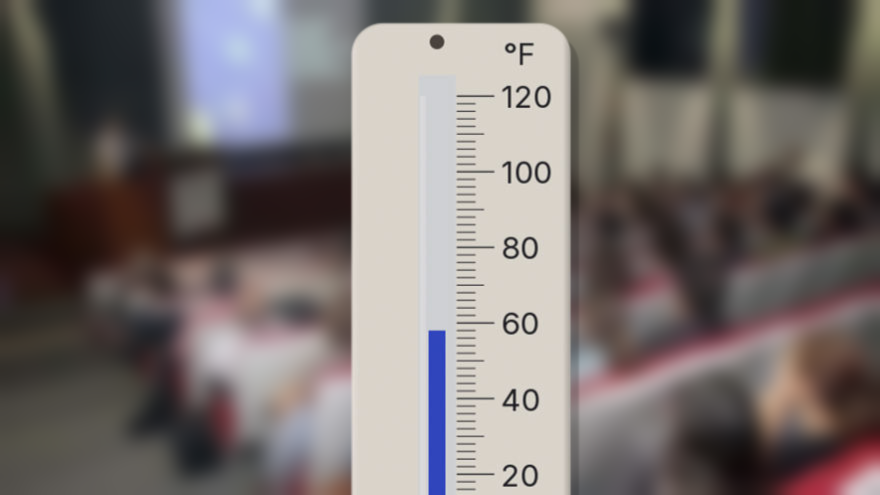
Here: 58 (°F)
